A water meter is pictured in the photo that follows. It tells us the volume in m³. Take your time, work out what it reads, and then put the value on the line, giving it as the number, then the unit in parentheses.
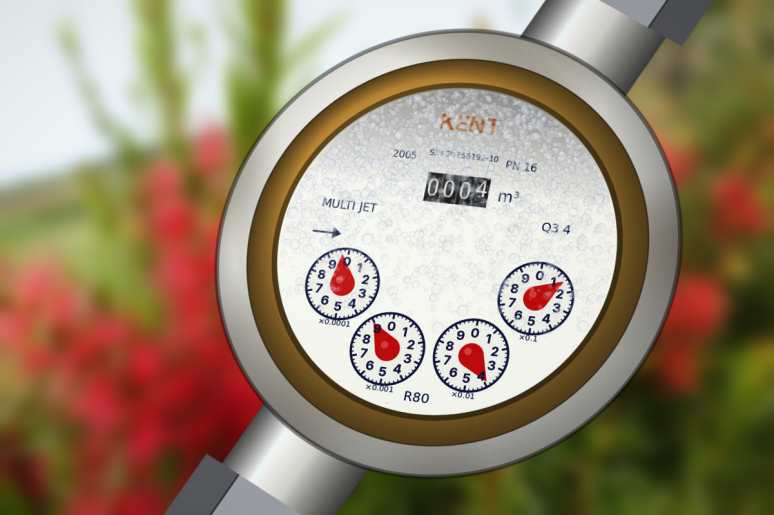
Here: 4.1389 (m³)
